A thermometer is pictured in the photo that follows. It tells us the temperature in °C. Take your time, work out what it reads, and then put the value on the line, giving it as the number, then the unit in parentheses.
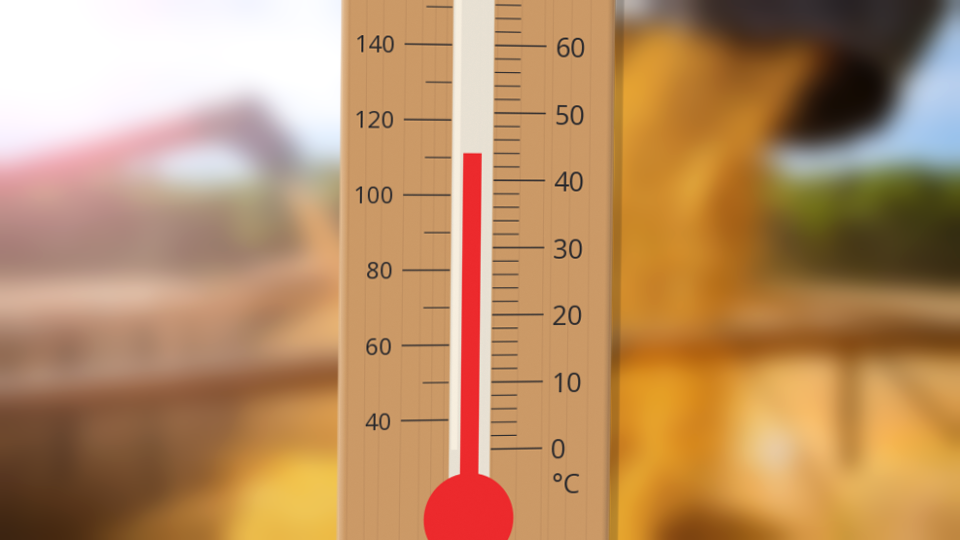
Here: 44 (°C)
